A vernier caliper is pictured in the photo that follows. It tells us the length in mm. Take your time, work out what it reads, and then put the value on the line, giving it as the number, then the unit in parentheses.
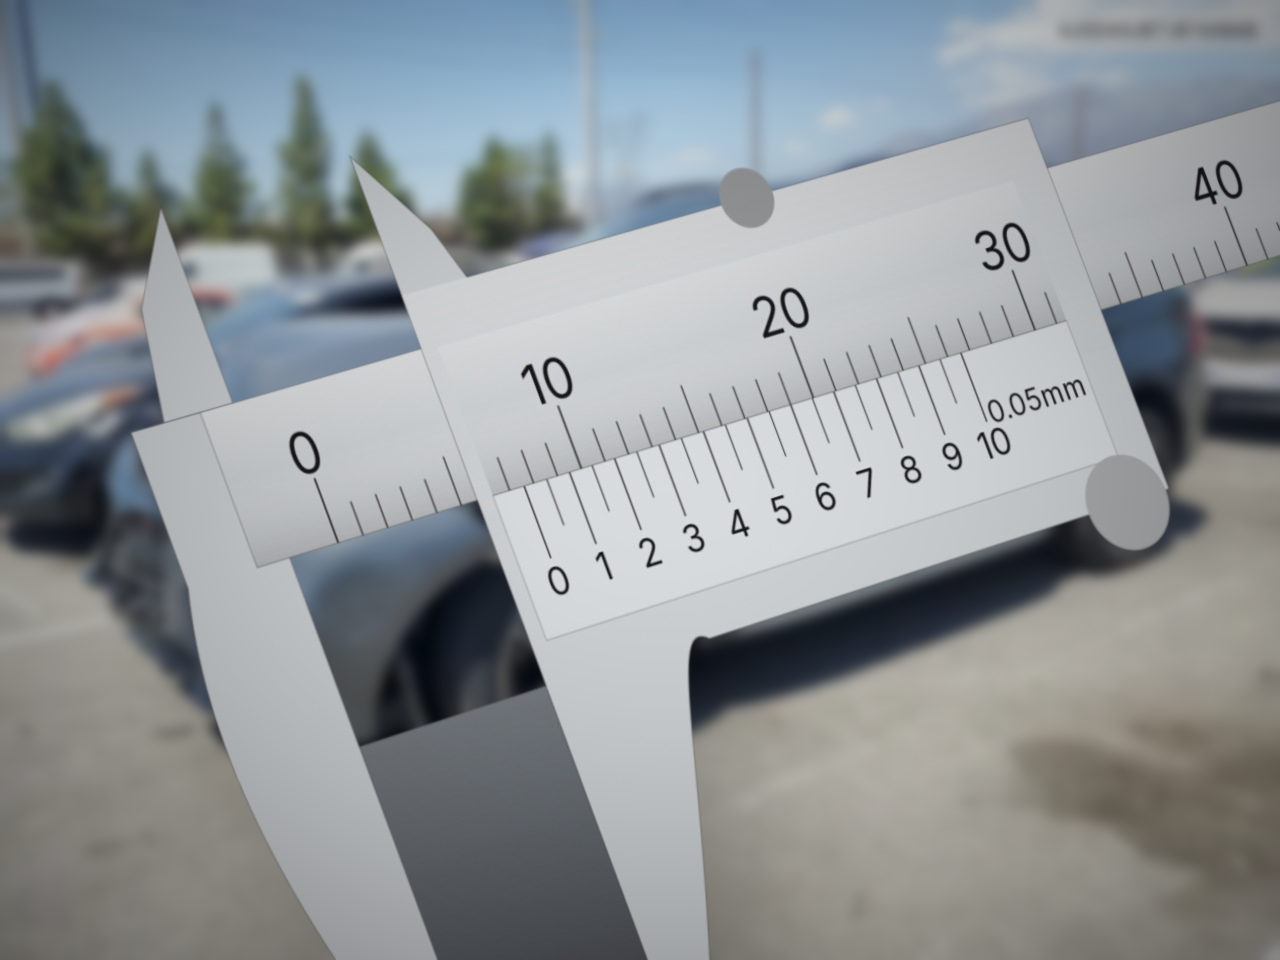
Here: 7.6 (mm)
